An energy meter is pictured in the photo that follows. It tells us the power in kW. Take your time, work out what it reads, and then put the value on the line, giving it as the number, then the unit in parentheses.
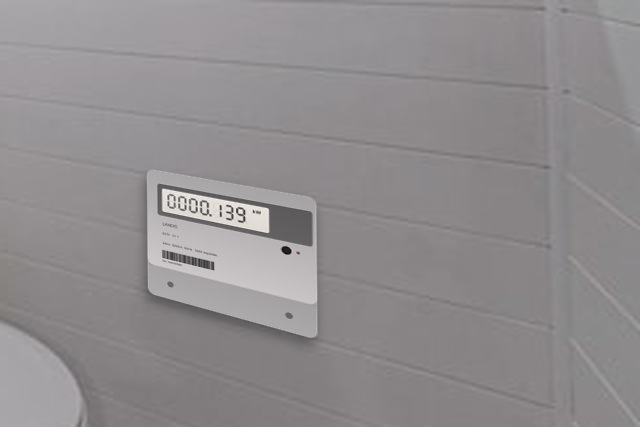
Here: 0.139 (kW)
